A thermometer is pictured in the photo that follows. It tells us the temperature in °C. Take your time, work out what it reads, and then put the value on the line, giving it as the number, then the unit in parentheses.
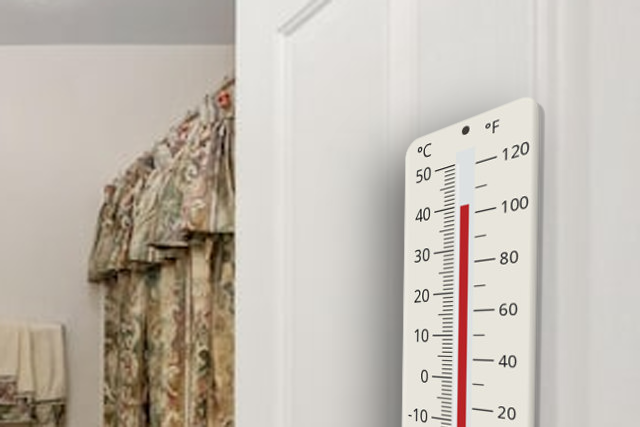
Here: 40 (°C)
